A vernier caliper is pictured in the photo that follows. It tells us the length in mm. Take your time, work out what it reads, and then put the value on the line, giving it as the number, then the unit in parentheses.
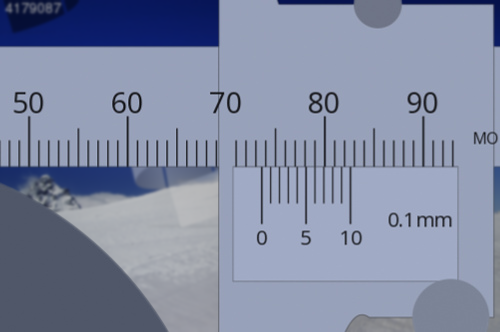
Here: 73.6 (mm)
